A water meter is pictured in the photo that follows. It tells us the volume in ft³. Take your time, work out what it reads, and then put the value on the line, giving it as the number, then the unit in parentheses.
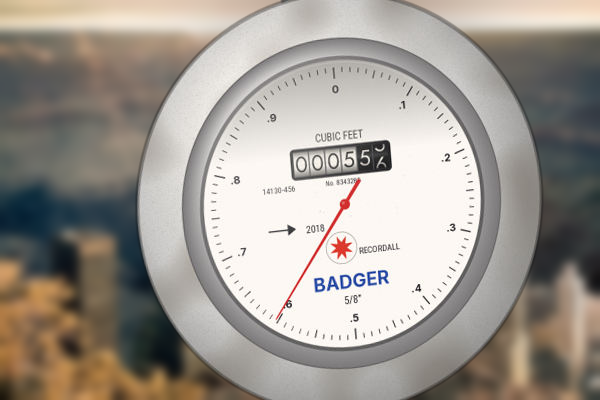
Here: 555.60 (ft³)
